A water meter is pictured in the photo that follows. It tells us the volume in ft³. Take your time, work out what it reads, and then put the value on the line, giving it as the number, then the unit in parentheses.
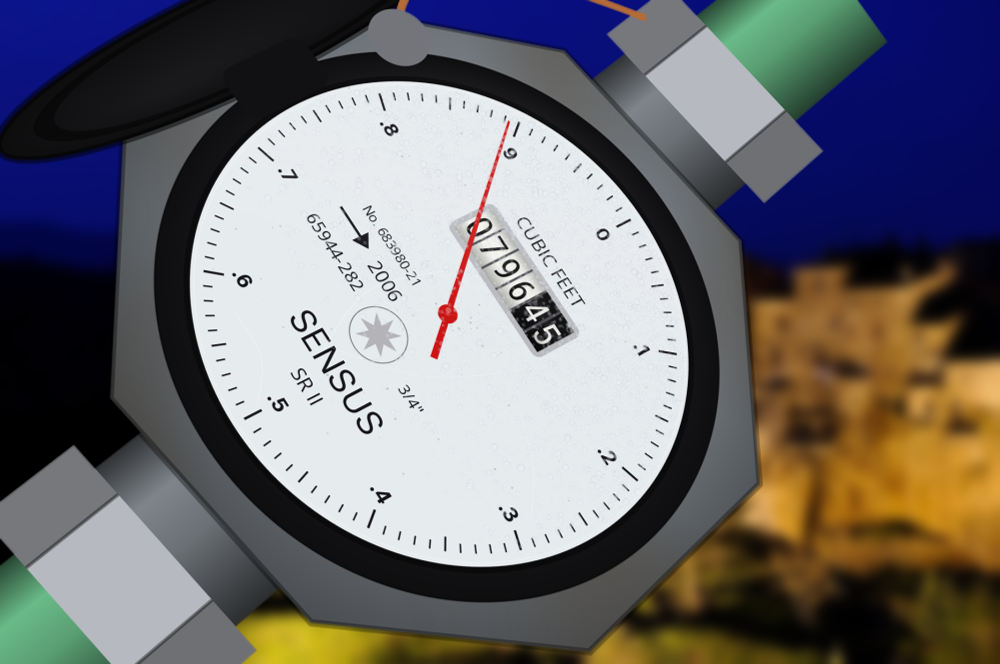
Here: 79644.89 (ft³)
